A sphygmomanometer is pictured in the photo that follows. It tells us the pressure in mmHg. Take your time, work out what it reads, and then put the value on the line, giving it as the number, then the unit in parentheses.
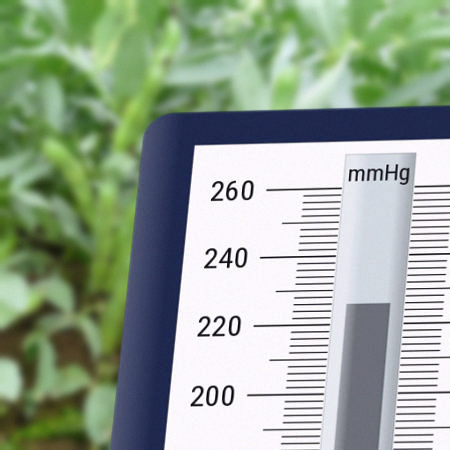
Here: 226 (mmHg)
